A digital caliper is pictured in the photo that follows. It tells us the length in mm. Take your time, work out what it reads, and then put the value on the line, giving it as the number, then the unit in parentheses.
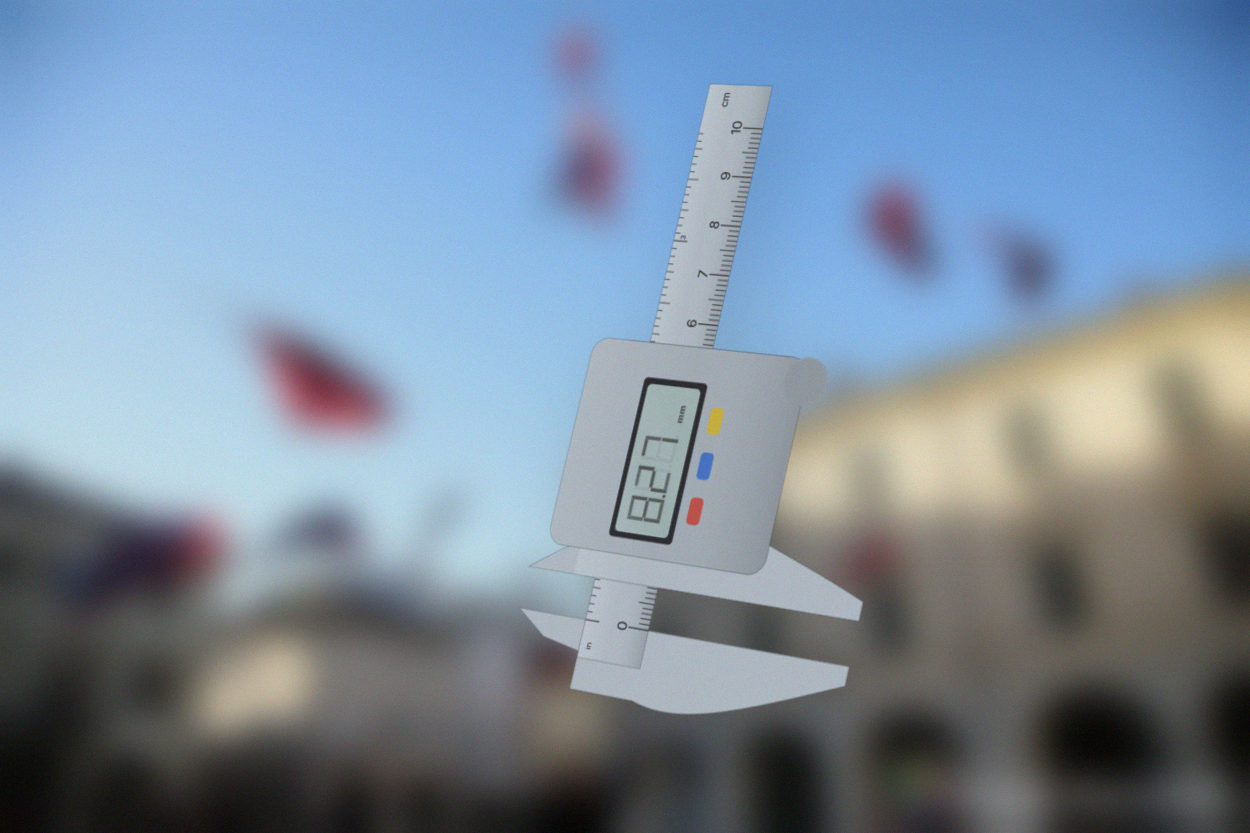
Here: 8.27 (mm)
